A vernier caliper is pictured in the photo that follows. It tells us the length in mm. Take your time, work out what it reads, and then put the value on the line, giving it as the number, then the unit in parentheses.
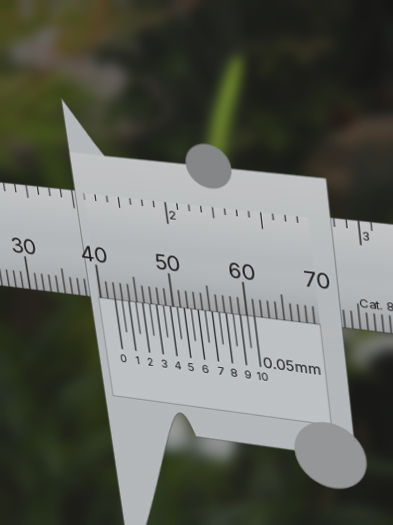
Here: 42.0 (mm)
